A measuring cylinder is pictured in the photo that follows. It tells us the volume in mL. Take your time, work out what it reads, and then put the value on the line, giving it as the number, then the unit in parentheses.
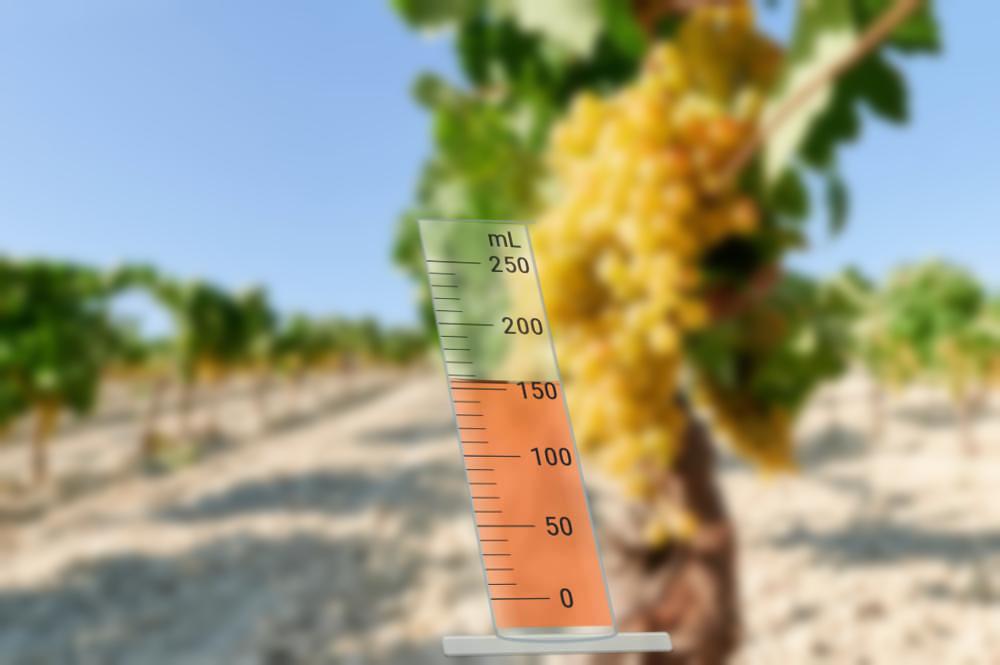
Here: 155 (mL)
